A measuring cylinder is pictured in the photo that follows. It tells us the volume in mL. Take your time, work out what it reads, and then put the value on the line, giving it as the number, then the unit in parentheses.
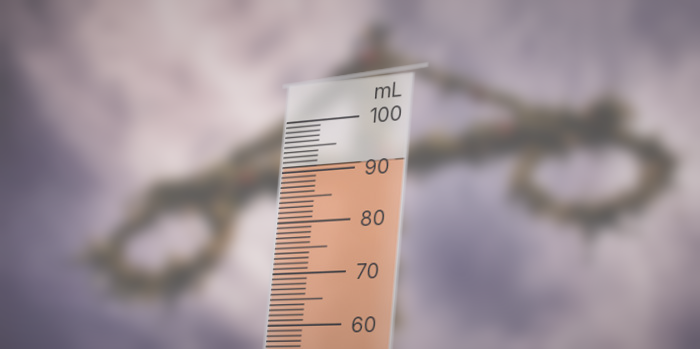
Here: 91 (mL)
